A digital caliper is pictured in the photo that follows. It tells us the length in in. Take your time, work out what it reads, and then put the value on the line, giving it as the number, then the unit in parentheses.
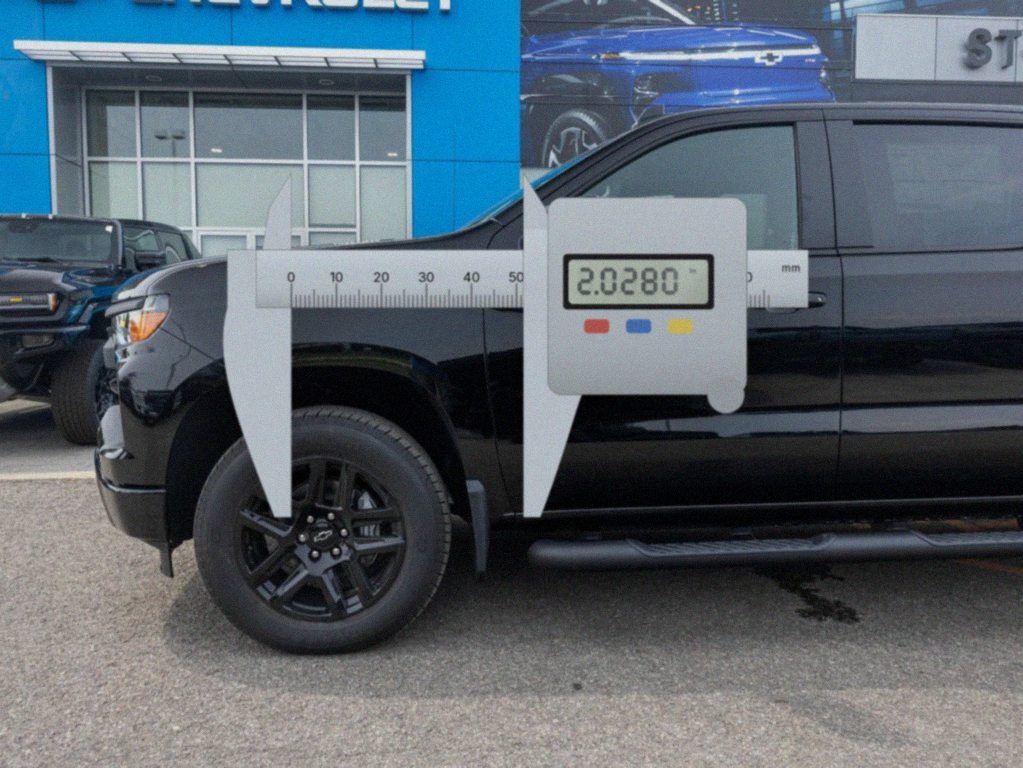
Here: 2.0280 (in)
